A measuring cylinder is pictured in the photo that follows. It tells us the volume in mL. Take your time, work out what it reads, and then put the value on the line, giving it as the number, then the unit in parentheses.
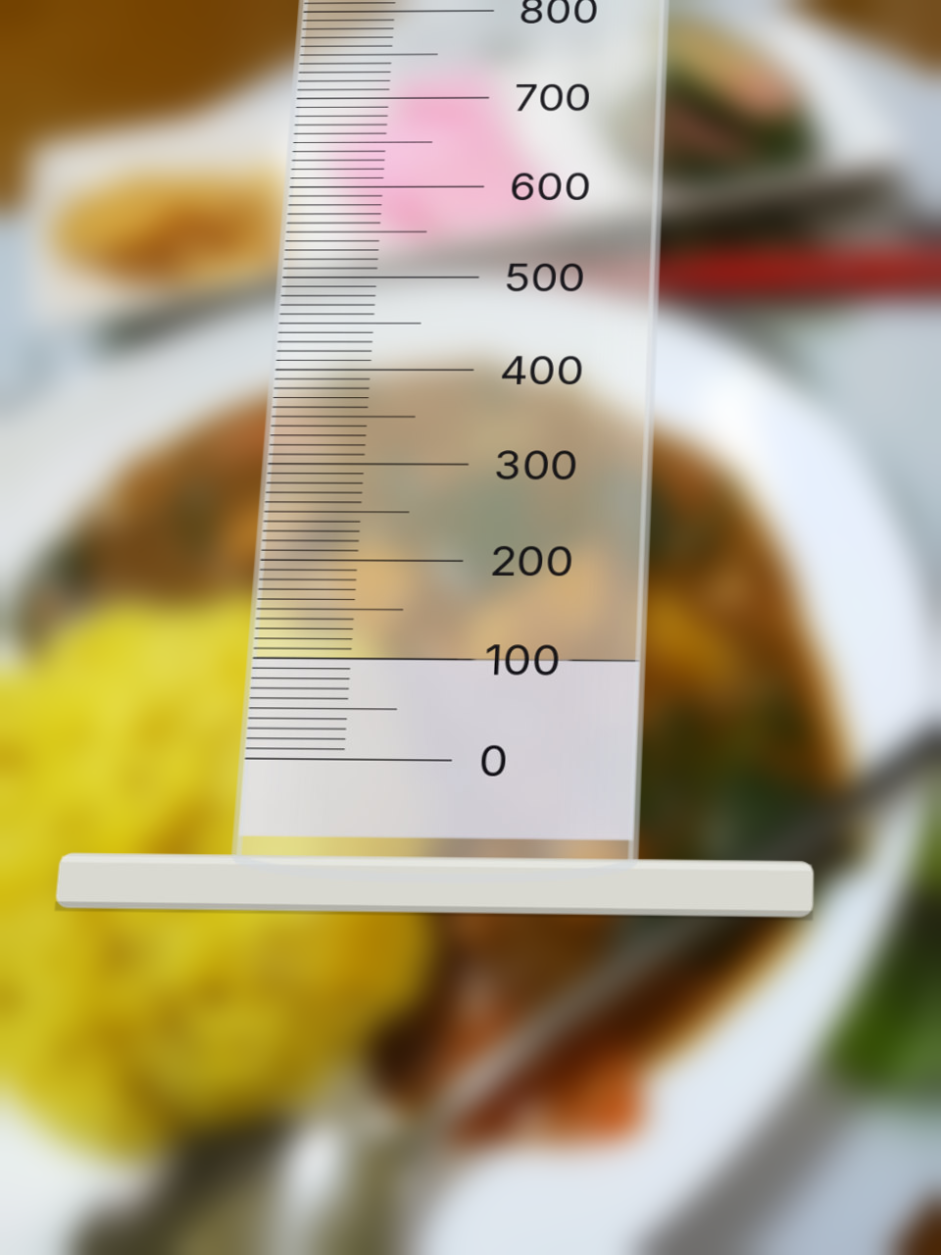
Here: 100 (mL)
